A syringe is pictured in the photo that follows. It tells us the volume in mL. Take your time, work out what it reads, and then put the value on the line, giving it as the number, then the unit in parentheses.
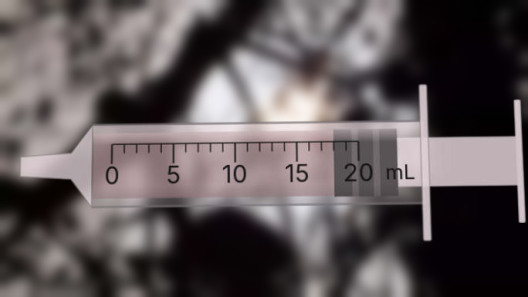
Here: 18 (mL)
